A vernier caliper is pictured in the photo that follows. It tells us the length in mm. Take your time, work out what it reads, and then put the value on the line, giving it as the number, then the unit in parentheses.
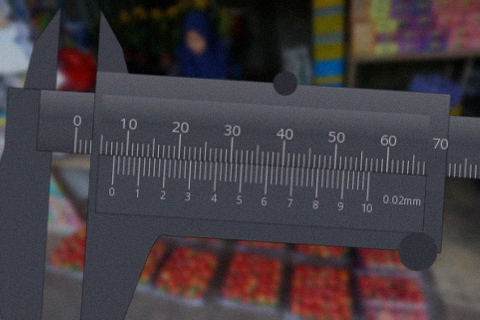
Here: 7.6 (mm)
